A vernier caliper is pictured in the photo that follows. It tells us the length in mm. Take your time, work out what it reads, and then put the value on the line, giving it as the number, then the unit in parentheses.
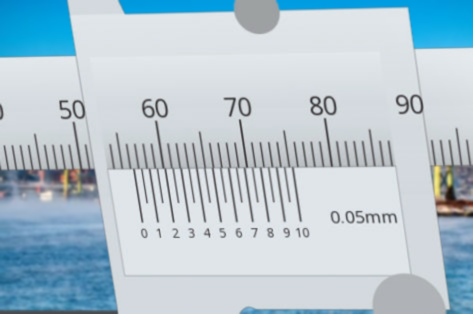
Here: 56.4 (mm)
